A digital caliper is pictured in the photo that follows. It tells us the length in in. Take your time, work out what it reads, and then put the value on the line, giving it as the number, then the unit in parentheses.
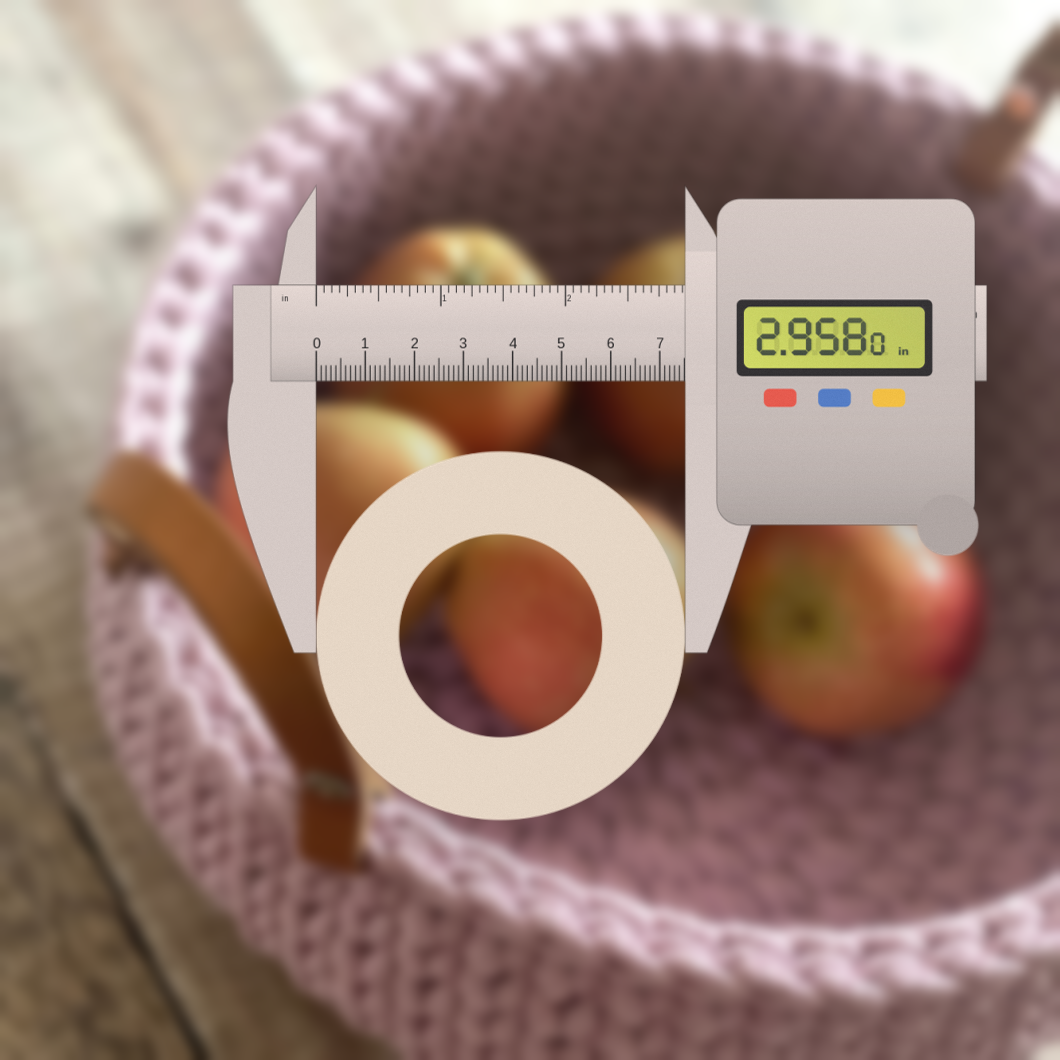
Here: 2.9580 (in)
